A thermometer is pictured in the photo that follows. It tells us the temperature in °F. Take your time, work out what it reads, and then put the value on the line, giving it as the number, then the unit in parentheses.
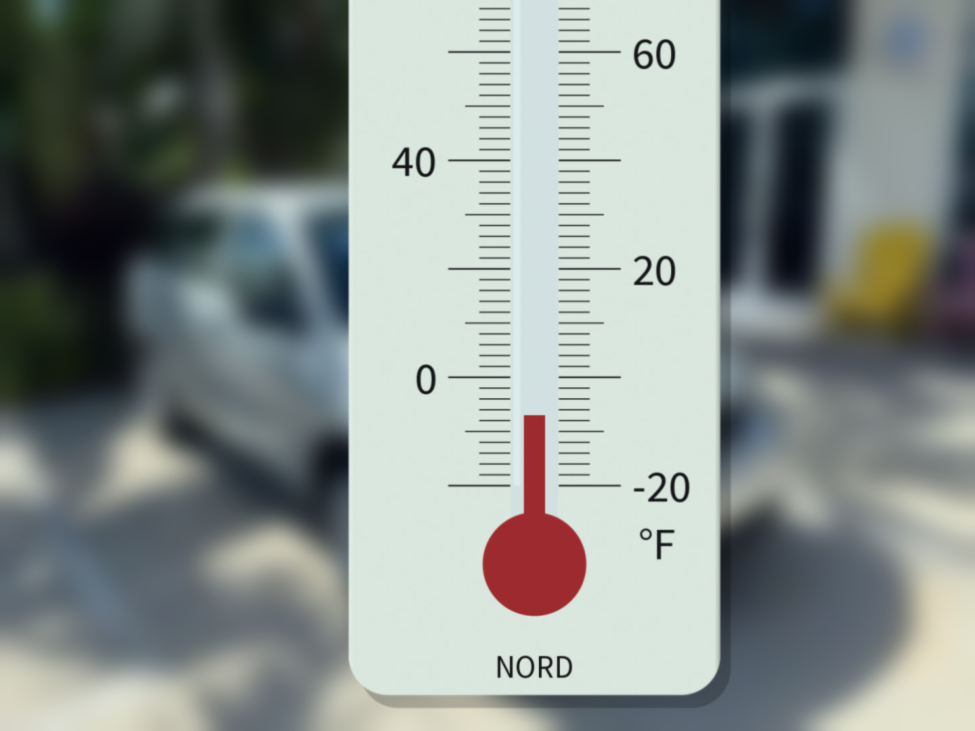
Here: -7 (°F)
